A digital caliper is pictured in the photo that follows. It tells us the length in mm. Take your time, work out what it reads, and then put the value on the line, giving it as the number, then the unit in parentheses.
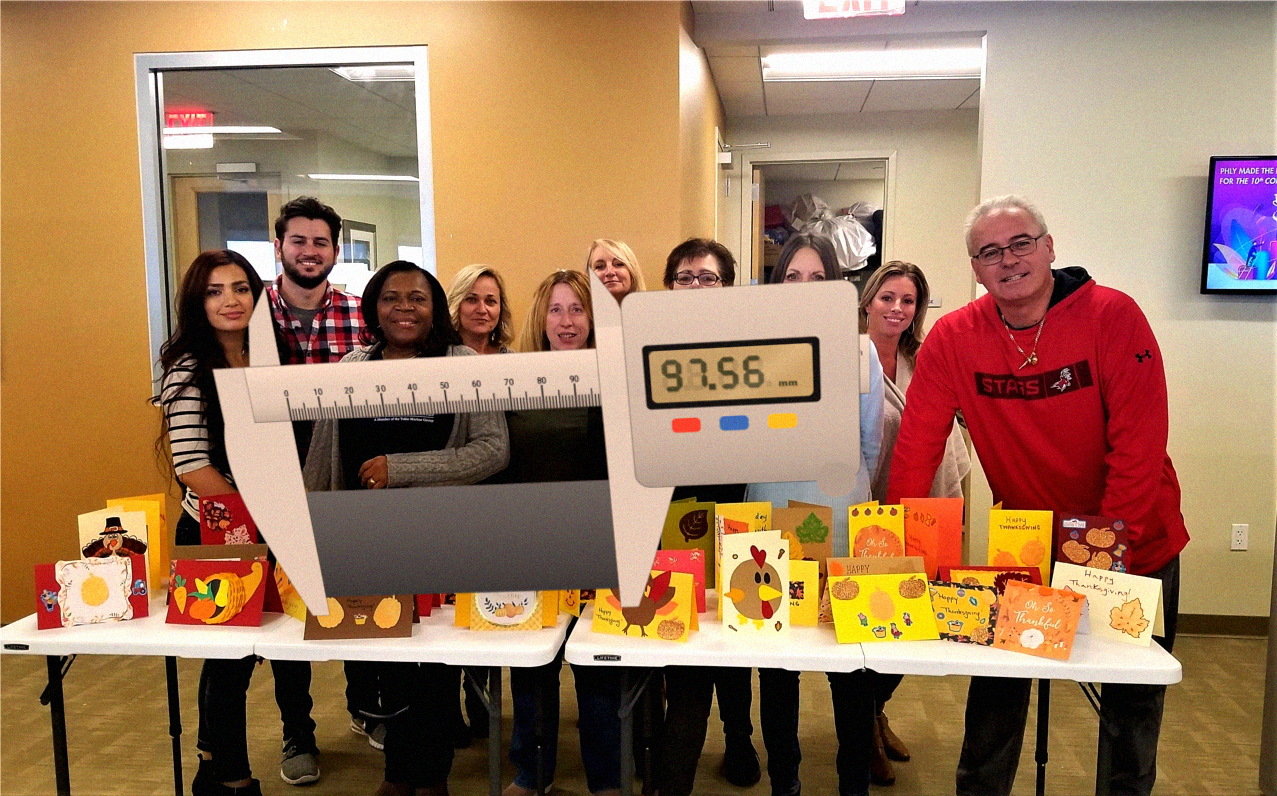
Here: 97.56 (mm)
